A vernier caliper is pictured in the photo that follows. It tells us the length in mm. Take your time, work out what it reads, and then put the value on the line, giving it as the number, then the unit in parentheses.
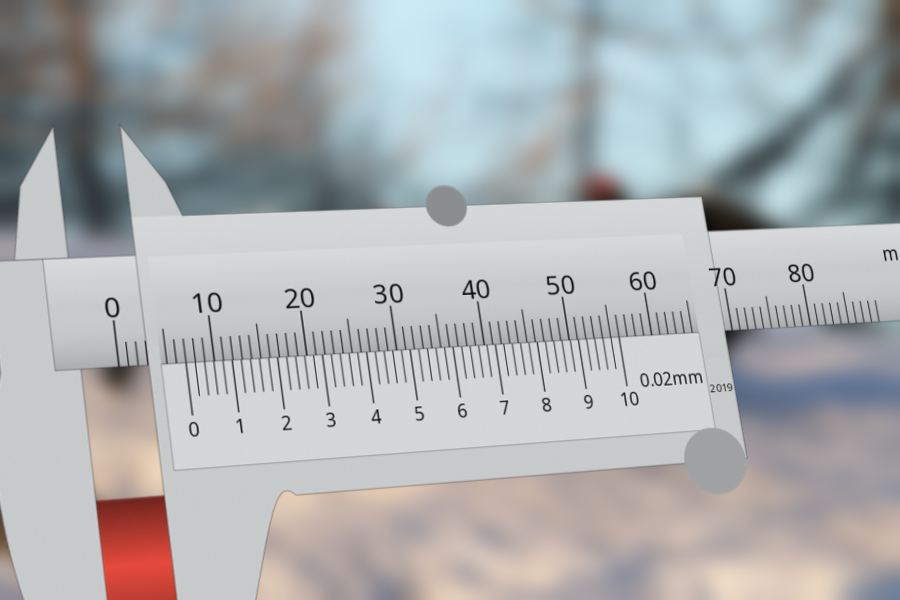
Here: 7.0 (mm)
